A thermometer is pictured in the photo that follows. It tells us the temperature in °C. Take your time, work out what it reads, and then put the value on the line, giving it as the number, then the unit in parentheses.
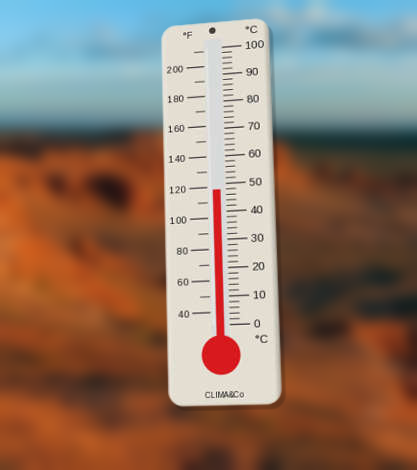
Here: 48 (°C)
